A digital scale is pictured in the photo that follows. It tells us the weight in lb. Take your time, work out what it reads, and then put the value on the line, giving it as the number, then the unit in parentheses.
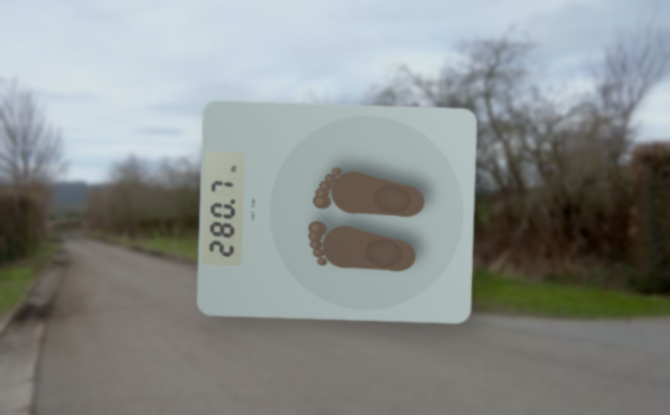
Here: 280.7 (lb)
